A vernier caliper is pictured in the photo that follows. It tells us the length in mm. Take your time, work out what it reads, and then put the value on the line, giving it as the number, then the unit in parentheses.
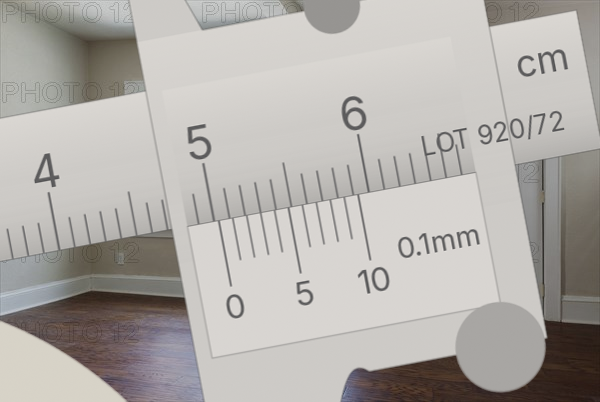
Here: 50.3 (mm)
